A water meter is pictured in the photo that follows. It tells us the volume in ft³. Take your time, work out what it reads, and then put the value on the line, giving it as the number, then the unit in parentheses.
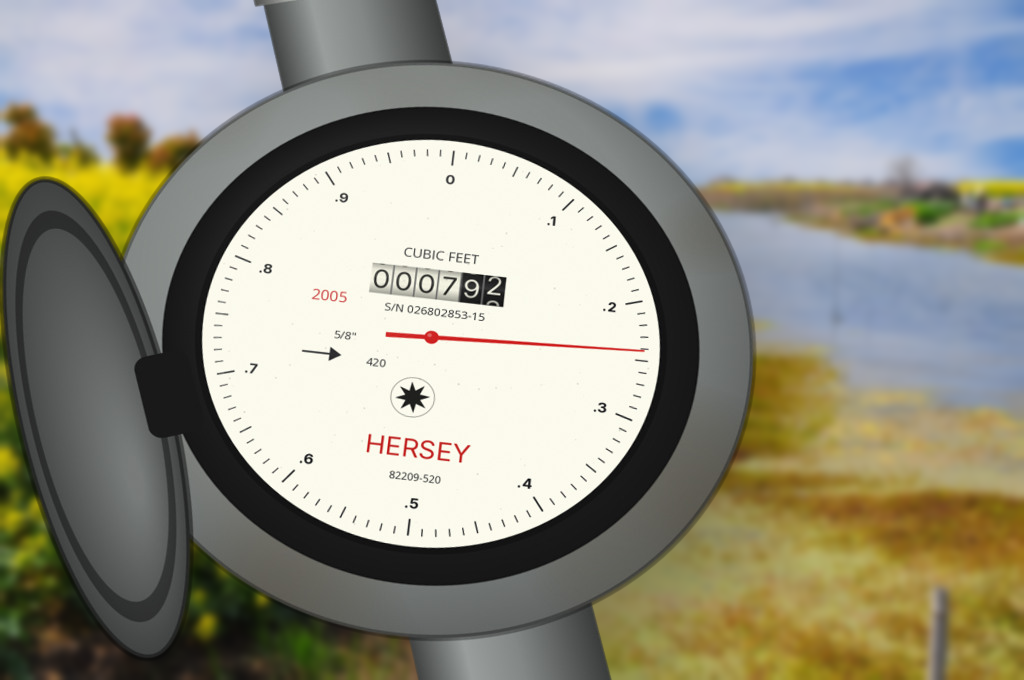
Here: 792.24 (ft³)
